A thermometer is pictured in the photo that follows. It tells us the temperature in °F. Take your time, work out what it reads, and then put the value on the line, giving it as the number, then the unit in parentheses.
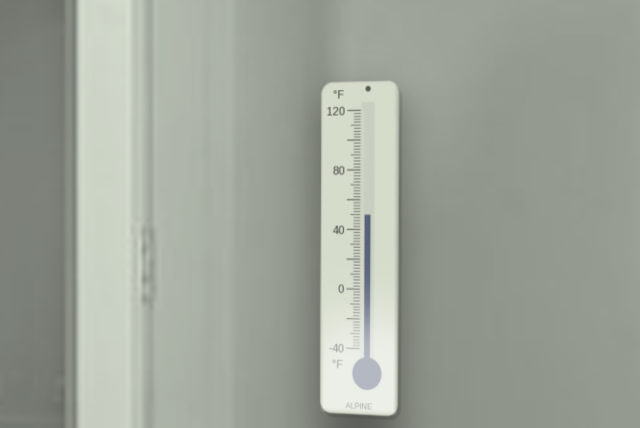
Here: 50 (°F)
